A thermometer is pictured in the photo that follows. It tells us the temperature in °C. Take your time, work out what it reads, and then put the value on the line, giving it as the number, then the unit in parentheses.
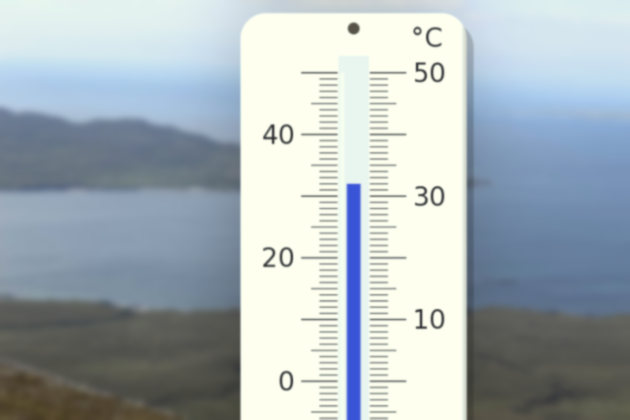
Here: 32 (°C)
